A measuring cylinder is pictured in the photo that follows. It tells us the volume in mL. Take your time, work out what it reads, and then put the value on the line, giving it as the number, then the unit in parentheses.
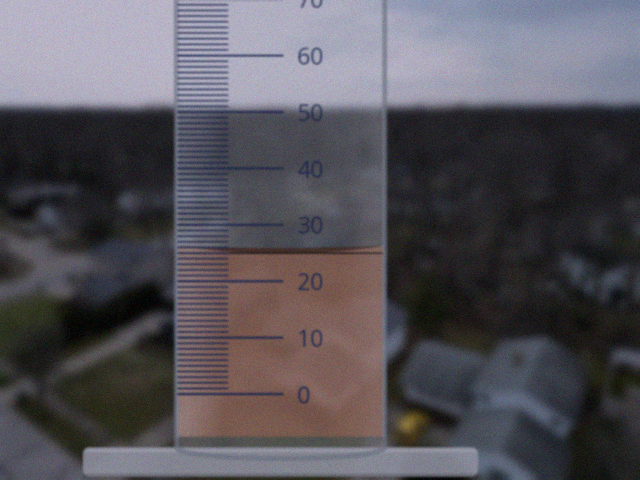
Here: 25 (mL)
